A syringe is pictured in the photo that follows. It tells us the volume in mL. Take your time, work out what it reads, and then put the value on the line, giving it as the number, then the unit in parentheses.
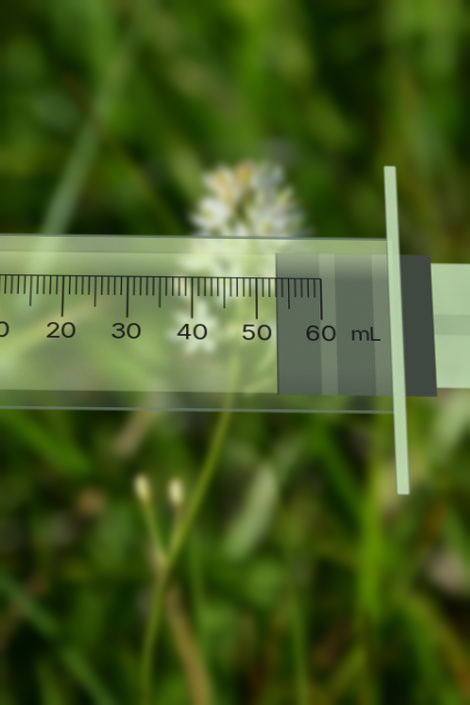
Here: 53 (mL)
